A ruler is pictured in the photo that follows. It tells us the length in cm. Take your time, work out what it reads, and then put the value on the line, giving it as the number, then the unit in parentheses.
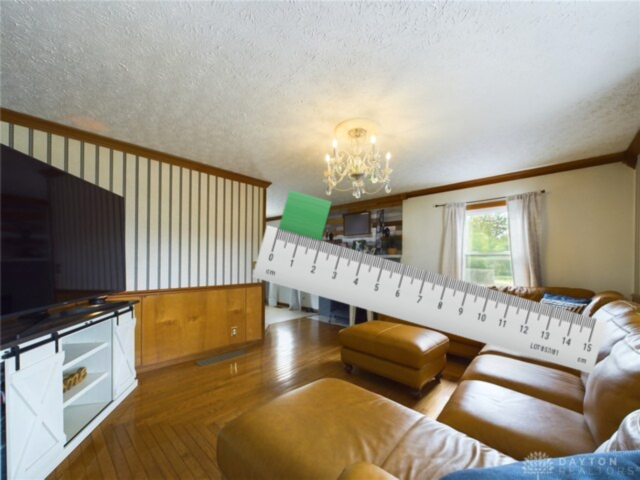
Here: 2 (cm)
